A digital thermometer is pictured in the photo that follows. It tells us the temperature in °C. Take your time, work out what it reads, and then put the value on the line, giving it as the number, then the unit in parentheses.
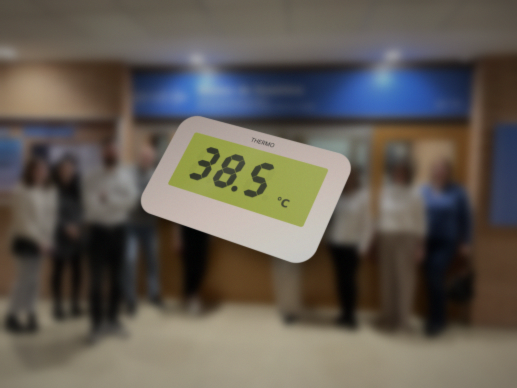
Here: 38.5 (°C)
